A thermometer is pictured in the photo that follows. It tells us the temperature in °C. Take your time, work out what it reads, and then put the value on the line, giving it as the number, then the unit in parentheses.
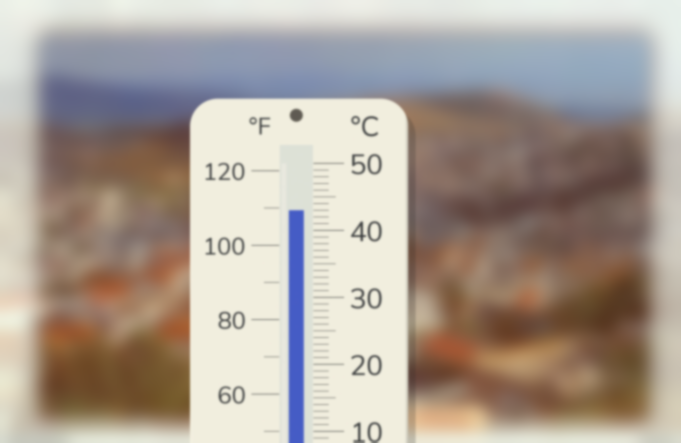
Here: 43 (°C)
